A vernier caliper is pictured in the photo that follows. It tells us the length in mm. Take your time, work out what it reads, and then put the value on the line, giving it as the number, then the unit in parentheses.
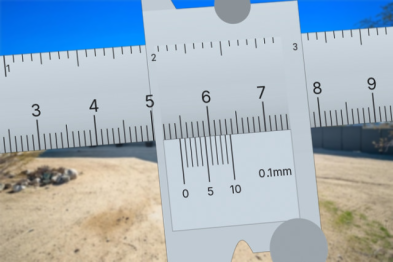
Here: 54.6 (mm)
